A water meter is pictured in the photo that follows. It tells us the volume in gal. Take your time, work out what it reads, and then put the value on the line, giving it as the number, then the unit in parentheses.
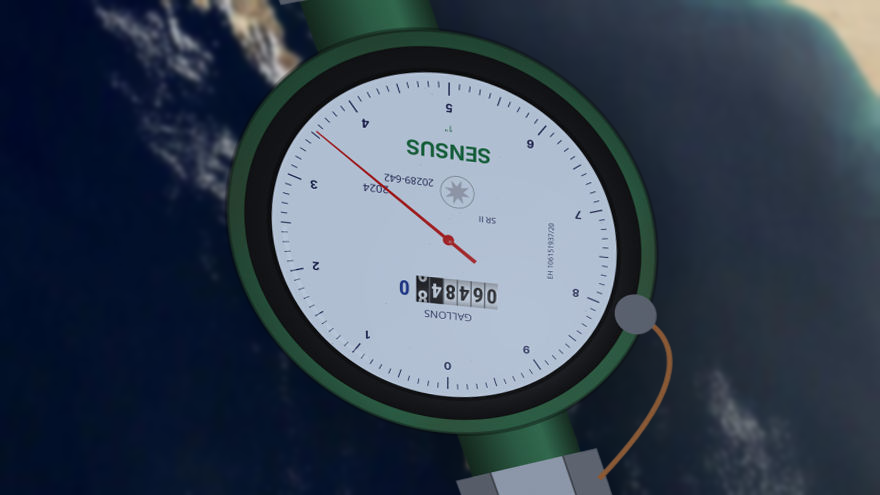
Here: 648483.5 (gal)
